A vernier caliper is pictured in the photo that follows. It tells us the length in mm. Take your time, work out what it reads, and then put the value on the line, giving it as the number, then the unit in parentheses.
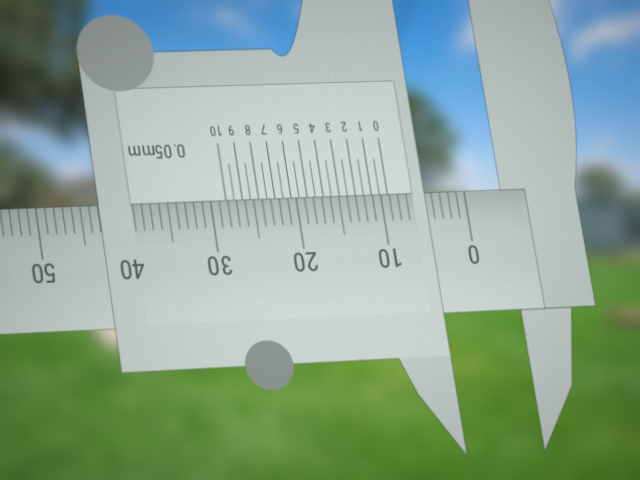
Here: 9.2 (mm)
